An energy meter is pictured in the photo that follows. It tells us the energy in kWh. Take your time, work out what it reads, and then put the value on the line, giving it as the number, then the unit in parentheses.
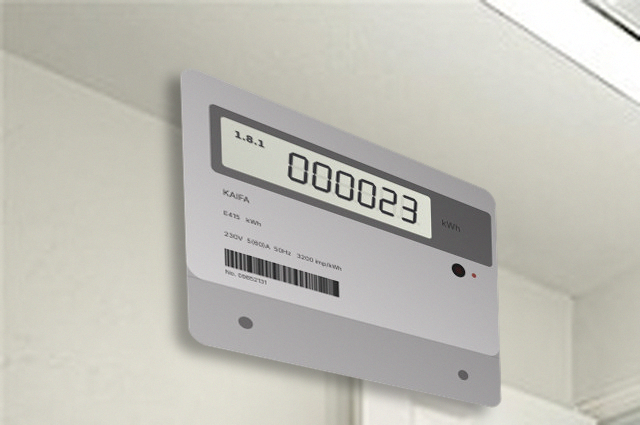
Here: 23 (kWh)
